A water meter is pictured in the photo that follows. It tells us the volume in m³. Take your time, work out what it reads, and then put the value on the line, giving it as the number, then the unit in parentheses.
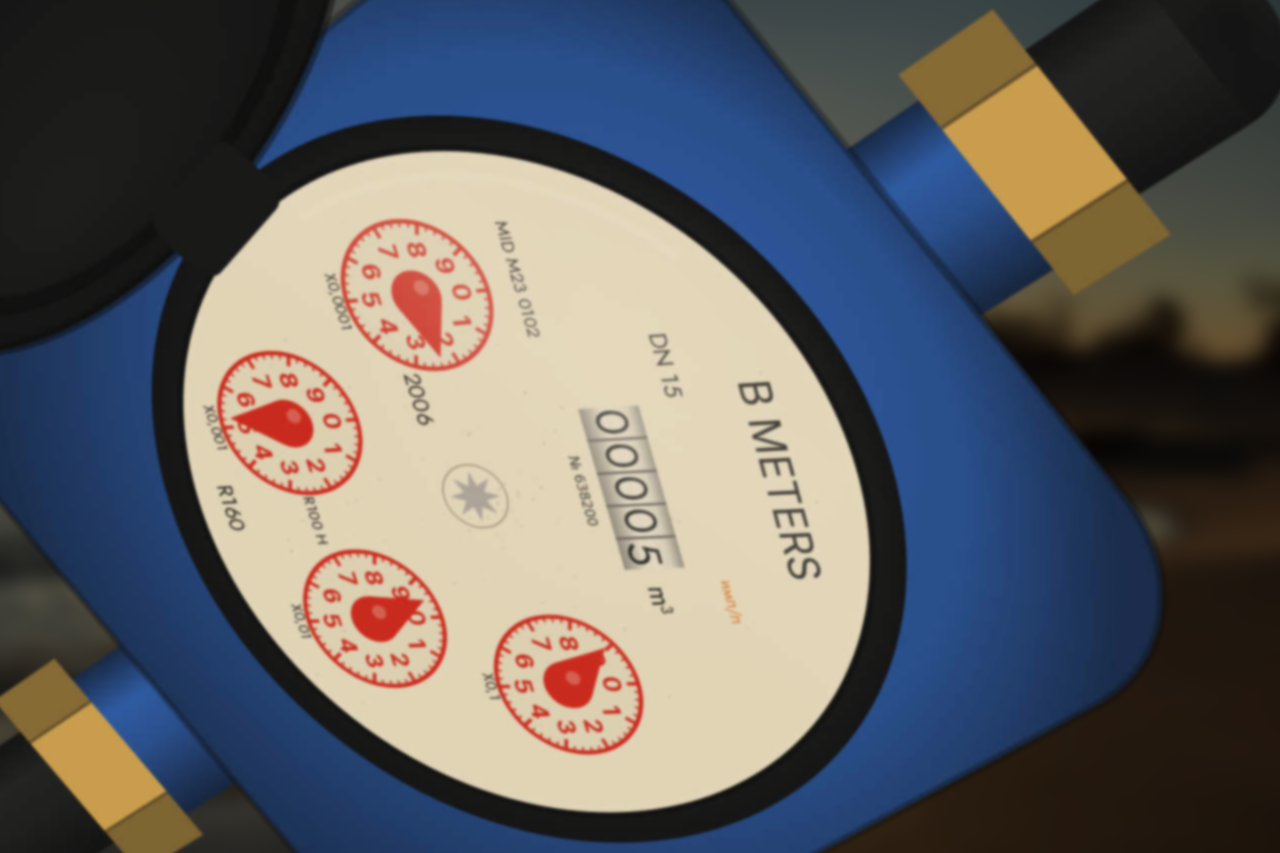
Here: 4.8952 (m³)
